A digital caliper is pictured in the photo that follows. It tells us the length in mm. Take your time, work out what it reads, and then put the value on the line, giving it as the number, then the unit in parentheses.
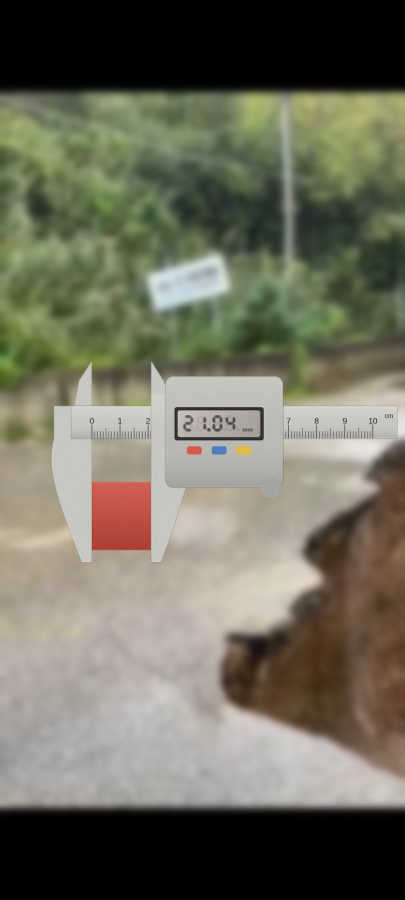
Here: 21.04 (mm)
